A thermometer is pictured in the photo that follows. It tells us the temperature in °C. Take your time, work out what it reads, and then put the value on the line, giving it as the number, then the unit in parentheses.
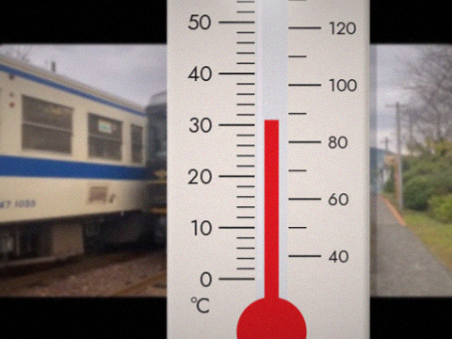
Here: 31 (°C)
